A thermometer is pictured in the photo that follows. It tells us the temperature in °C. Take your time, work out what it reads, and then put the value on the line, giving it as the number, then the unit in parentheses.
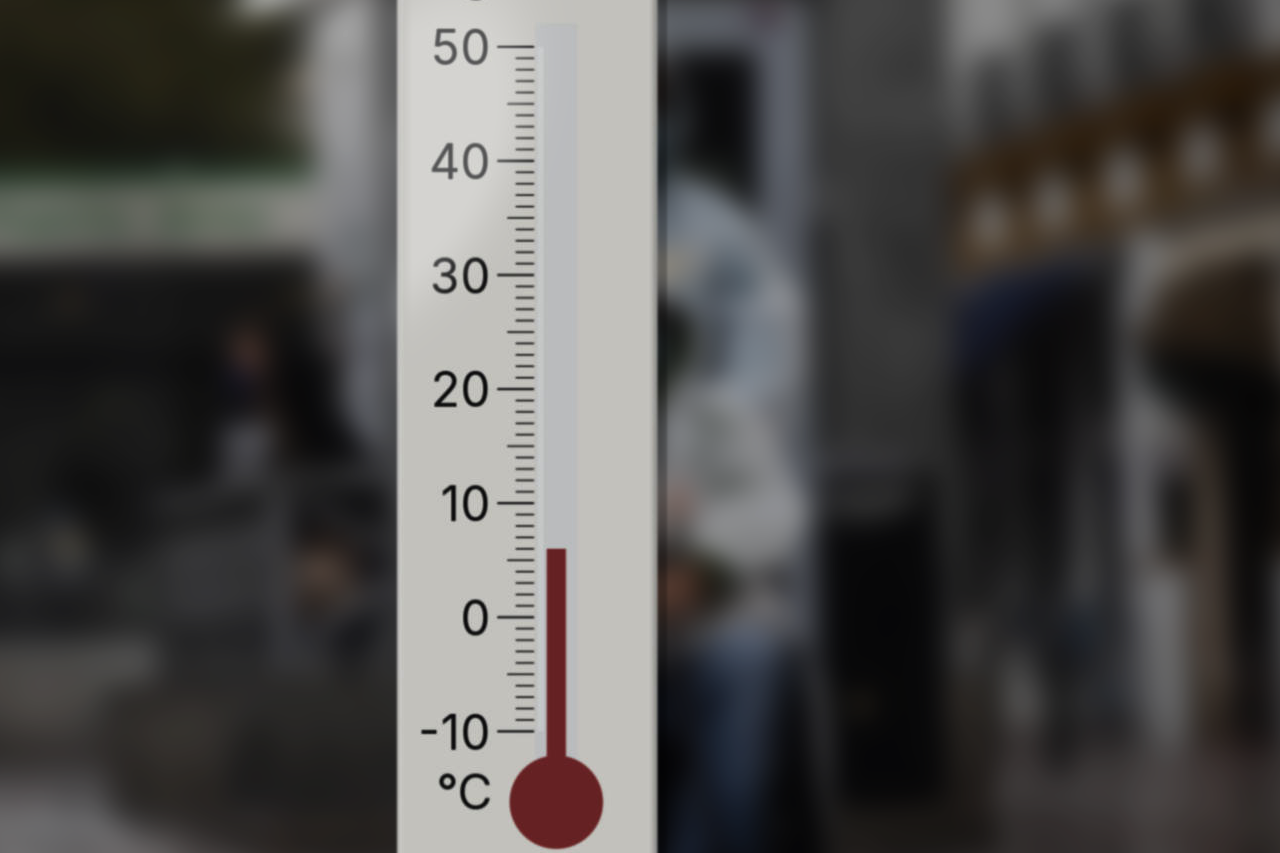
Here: 6 (°C)
